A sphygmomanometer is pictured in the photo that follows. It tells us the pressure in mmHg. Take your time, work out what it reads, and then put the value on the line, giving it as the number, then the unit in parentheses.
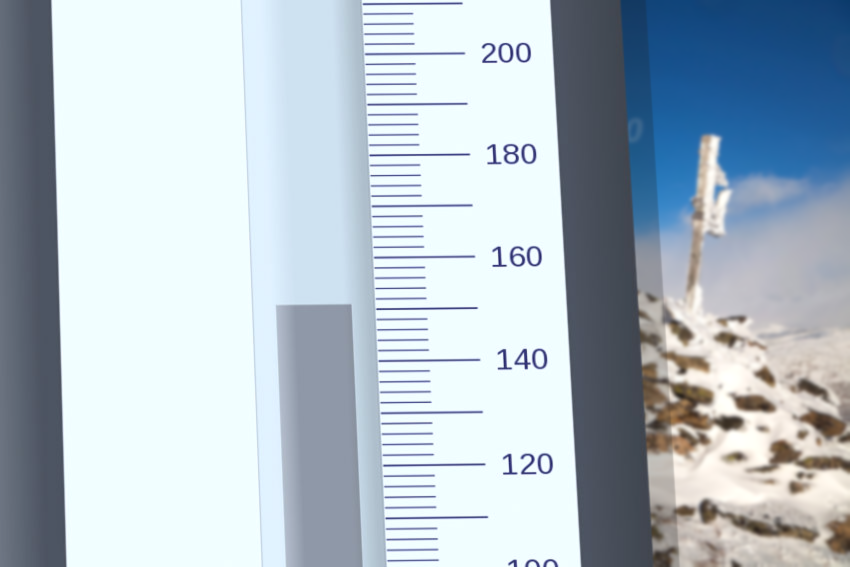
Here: 151 (mmHg)
